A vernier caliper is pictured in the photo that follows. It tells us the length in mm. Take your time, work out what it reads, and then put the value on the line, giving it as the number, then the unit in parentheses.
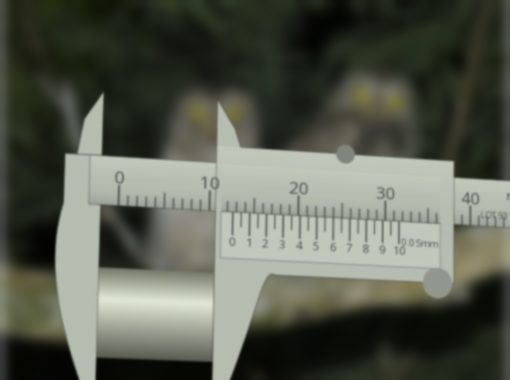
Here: 12.6 (mm)
